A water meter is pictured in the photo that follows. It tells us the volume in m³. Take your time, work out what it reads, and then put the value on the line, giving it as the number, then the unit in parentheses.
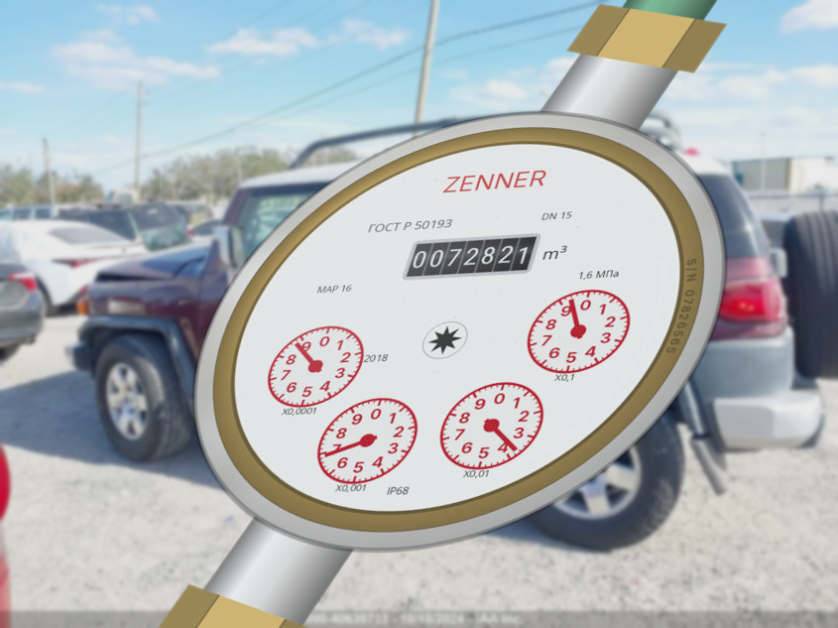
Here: 72820.9368 (m³)
